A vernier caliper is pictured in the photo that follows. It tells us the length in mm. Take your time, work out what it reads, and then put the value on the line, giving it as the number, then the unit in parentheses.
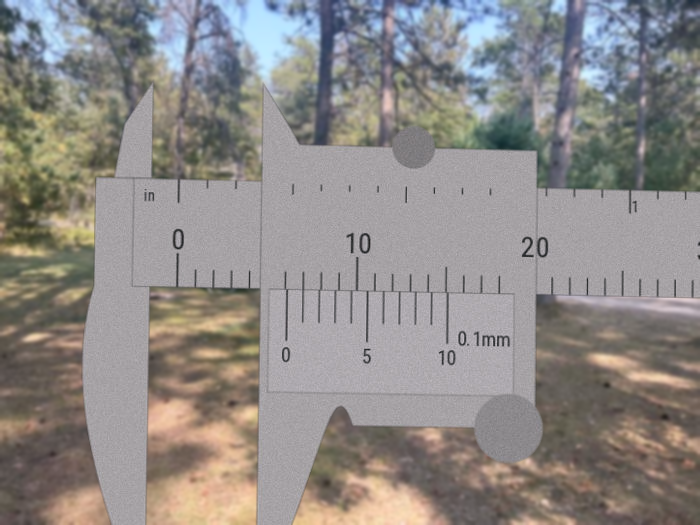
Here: 6.1 (mm)
